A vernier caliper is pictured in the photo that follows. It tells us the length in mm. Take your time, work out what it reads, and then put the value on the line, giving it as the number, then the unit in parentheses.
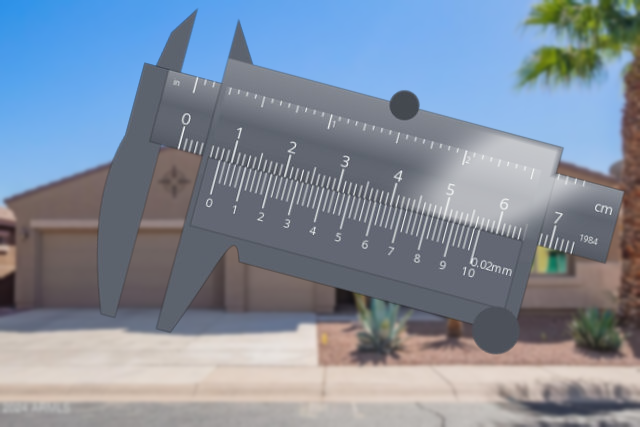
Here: 7.8 (mm)
